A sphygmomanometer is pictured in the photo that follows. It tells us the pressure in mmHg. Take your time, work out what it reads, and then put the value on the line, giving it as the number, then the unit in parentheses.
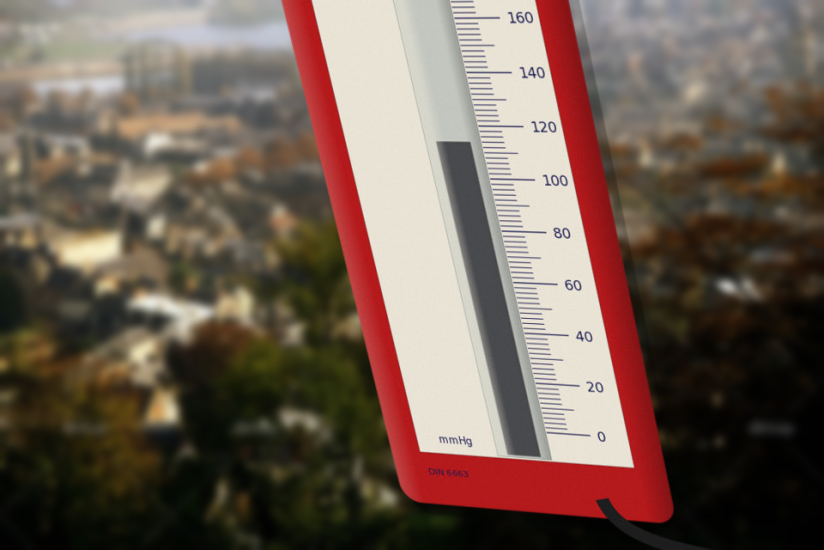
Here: 114 (mmHg)
